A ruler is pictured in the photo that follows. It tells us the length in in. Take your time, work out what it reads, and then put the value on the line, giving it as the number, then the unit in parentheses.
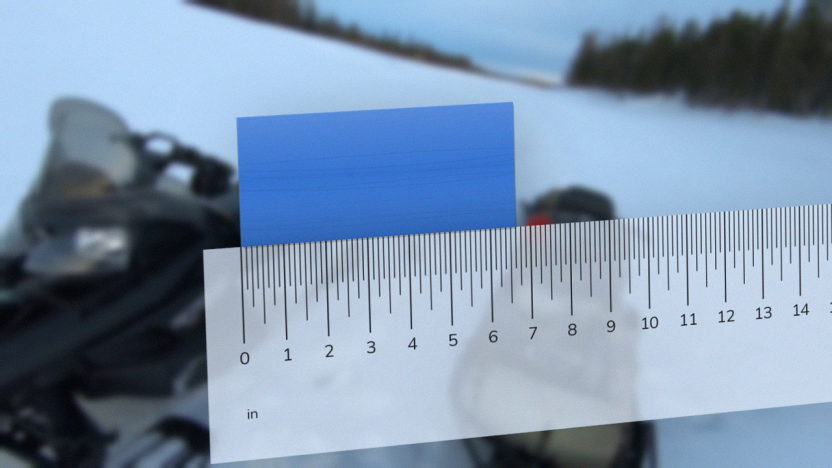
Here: 6.625 (in)
